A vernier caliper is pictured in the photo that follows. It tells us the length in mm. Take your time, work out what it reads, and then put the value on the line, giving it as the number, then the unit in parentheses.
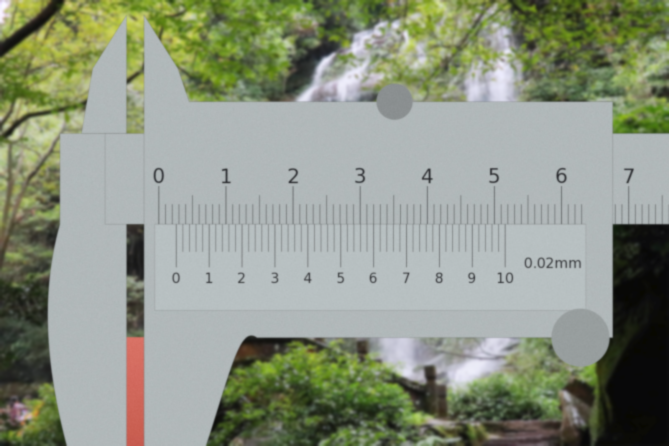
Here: 2.6 (mm)
